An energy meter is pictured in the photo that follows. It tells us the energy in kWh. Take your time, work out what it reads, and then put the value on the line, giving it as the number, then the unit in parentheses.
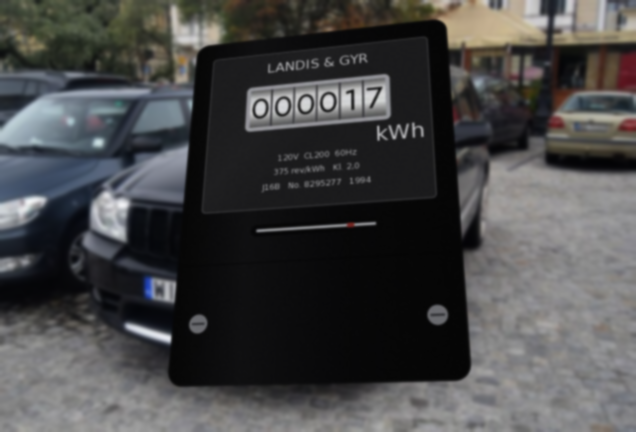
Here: 17 (kWh)
